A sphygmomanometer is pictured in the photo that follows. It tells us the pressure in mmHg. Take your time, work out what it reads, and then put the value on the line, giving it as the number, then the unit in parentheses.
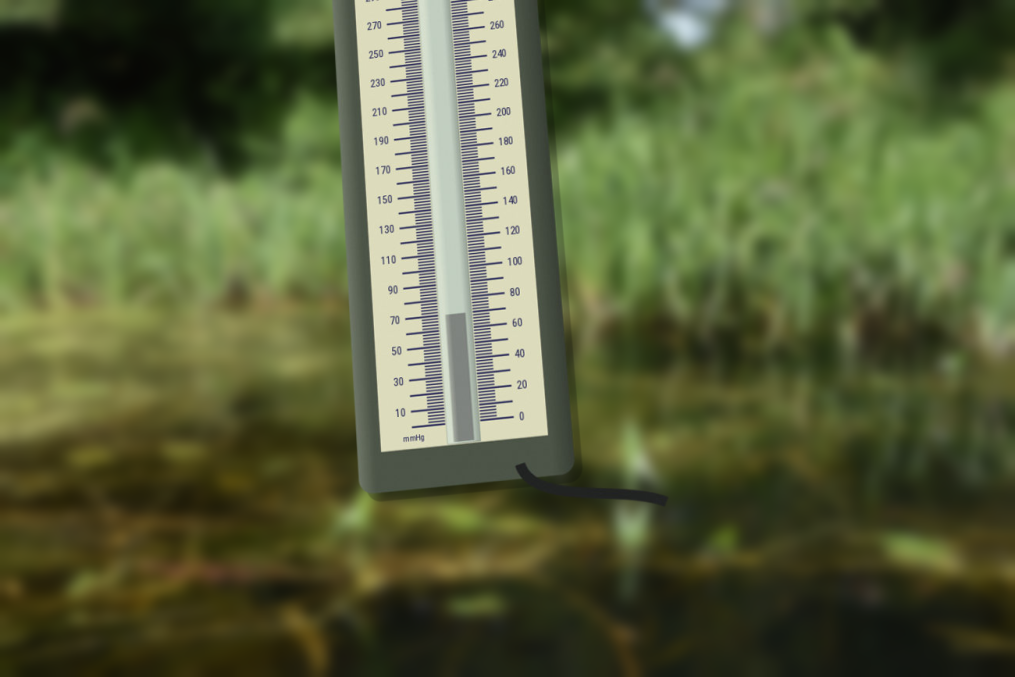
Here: 70 (mmHg)
